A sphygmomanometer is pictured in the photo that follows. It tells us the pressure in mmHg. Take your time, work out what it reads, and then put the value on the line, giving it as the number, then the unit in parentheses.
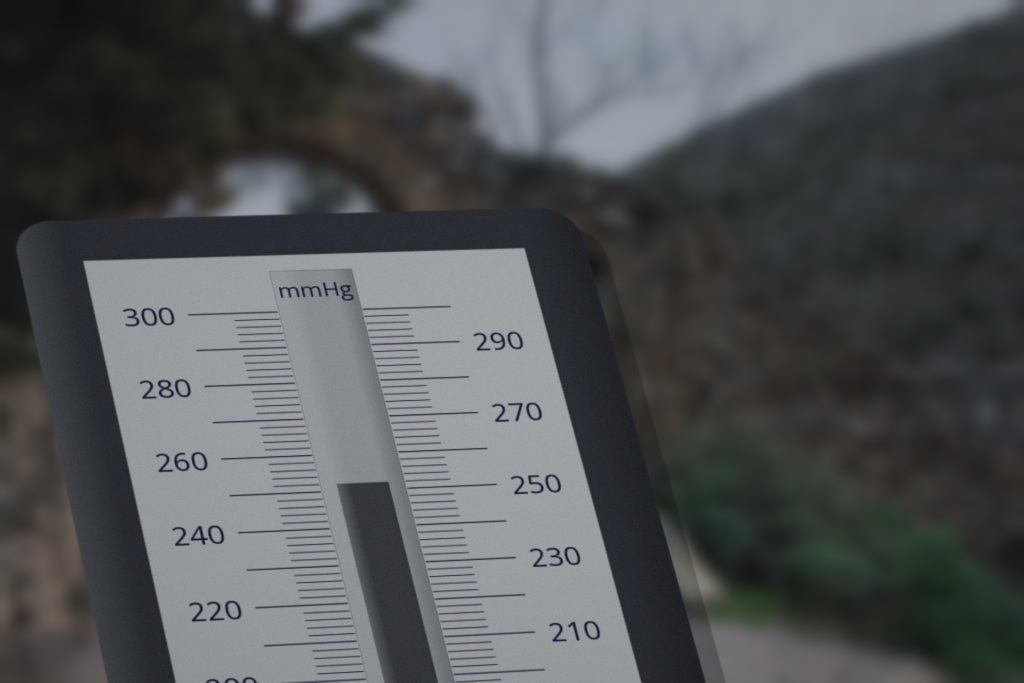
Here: 252 (mmHg)
